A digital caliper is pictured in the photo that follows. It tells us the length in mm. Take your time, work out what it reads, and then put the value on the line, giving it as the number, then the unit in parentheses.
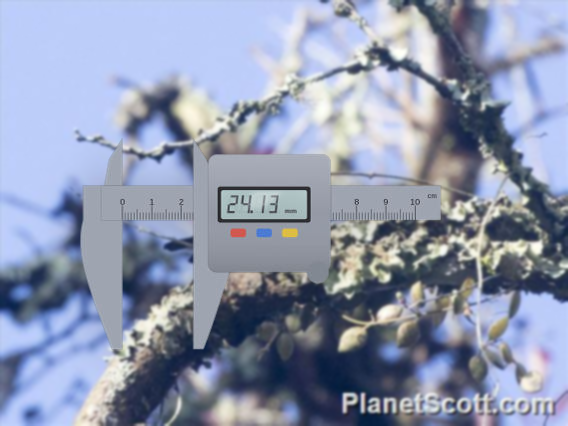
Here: 24.13 (mm)
